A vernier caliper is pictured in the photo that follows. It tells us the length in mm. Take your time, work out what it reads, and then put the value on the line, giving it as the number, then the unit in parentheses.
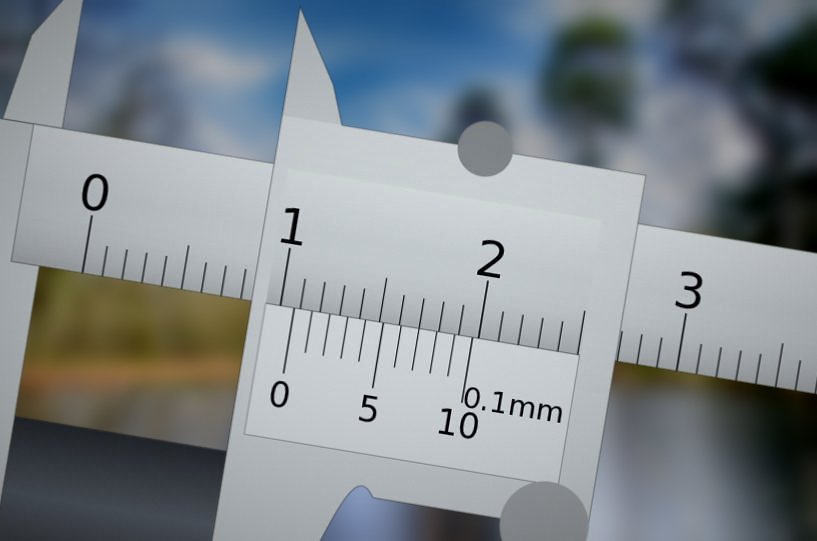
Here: 10.7 (mm)
